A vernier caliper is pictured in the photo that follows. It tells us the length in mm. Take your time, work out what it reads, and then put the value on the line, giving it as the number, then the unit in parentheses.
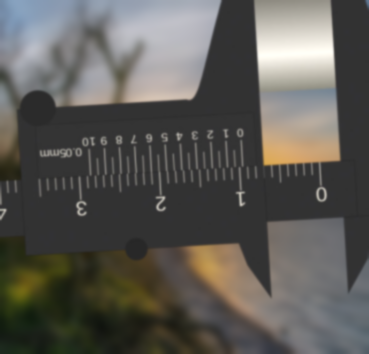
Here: 9.6 (mm)
